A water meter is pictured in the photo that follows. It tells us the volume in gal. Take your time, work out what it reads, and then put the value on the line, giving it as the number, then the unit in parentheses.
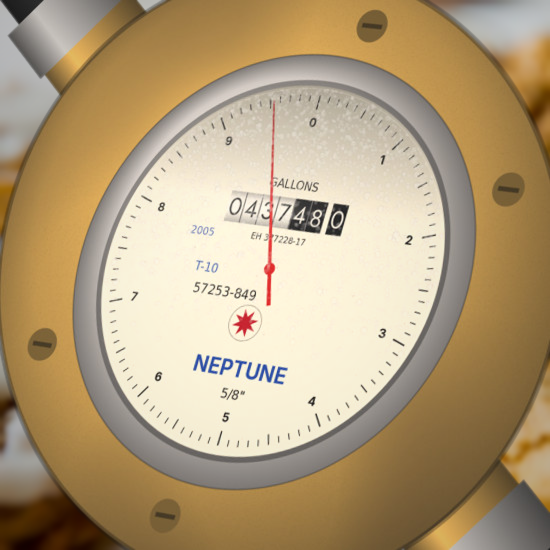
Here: 437479.5 (gal)
